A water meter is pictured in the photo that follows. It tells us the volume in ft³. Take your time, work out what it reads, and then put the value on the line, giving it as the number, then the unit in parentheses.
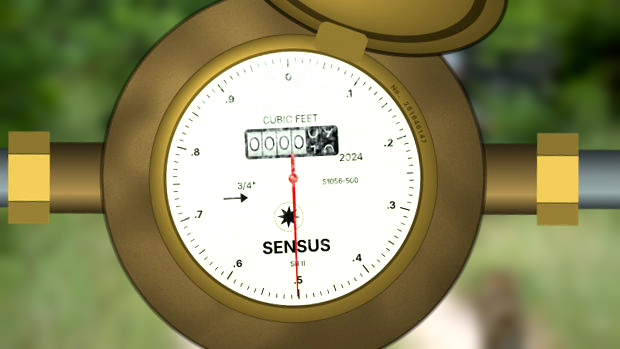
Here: 9.50 (ft³)
